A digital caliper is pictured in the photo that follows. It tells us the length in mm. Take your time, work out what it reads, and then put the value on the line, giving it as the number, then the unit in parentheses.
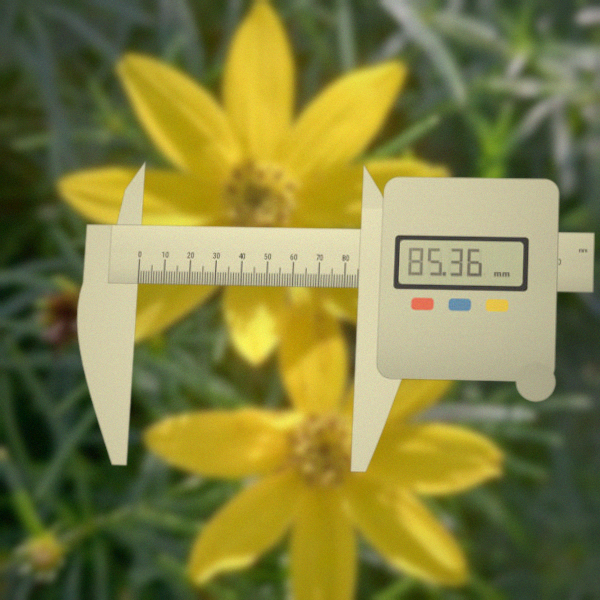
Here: 85.36 (mm)
